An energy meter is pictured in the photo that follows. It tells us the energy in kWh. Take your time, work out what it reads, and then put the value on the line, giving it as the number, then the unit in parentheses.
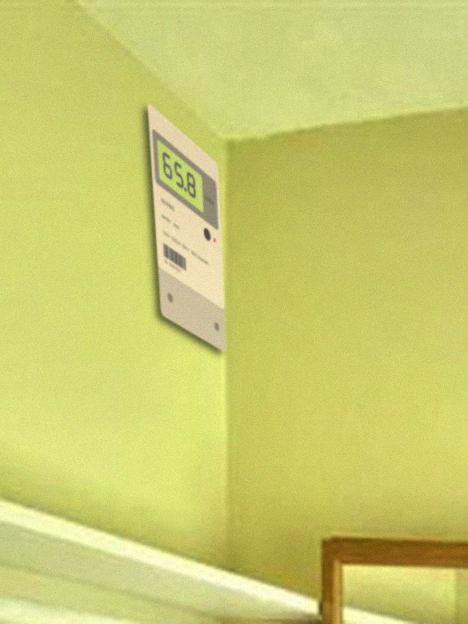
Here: 65.8 (kWh)
